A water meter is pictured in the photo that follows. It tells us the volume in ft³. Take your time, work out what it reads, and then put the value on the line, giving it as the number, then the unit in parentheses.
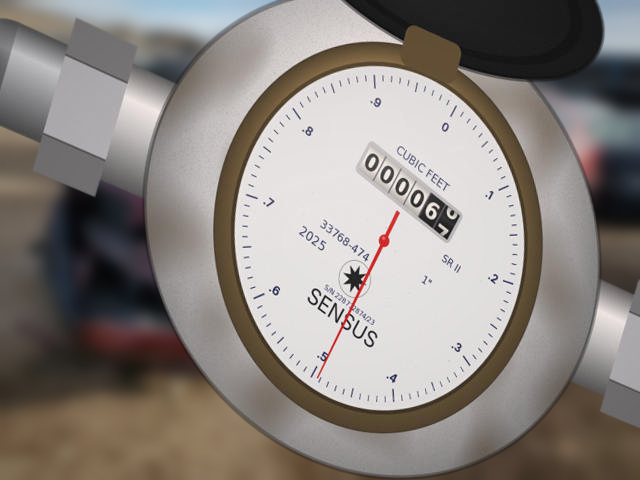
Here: 66.49 (ft³)
